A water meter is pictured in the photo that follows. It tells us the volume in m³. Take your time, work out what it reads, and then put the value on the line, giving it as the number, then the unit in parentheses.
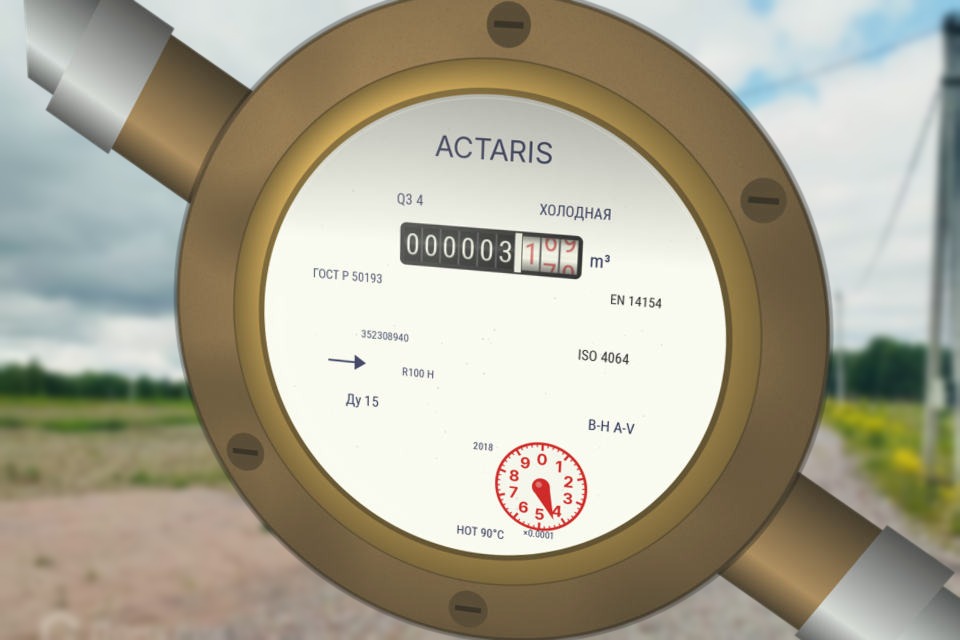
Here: 3.1694 (m³)
